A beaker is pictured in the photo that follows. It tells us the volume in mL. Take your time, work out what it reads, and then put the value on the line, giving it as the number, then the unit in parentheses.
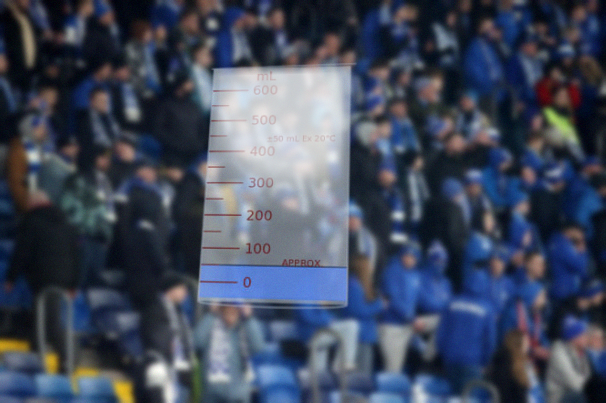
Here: 50 (mL)
